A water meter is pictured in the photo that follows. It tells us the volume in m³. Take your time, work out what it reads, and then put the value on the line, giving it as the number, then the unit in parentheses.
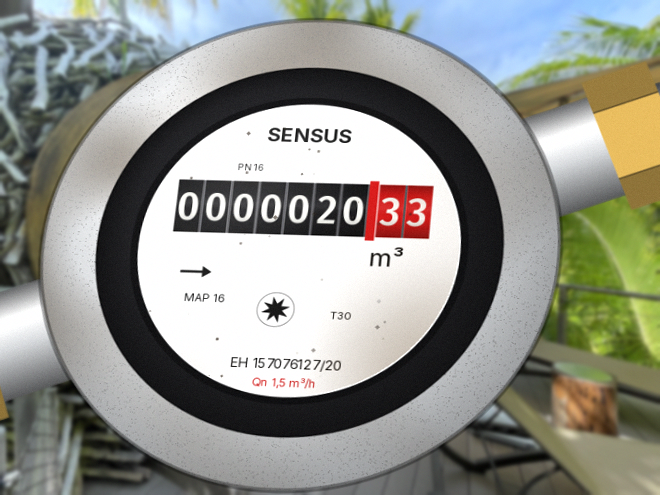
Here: 20.33 (m³)
